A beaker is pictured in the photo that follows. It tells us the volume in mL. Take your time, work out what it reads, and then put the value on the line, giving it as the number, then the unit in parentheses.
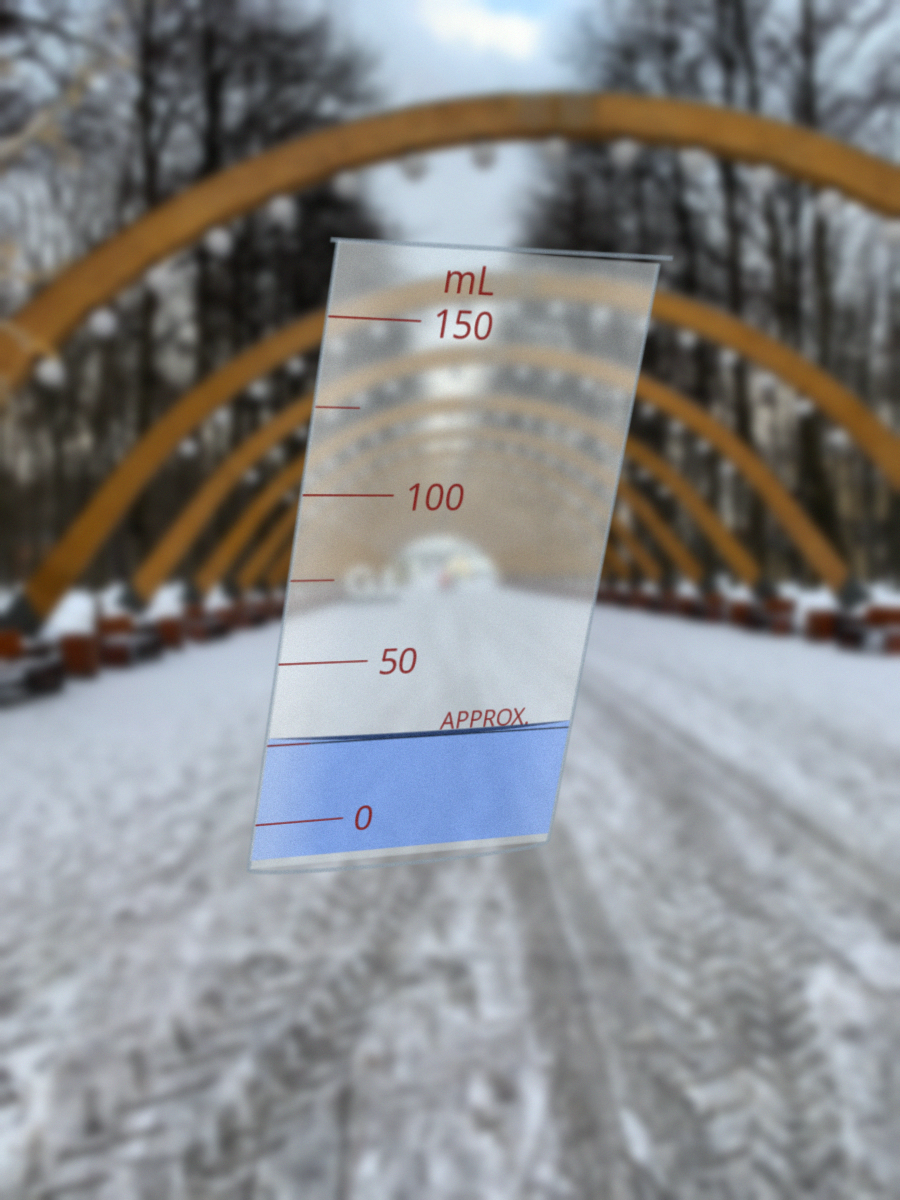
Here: 25 (mL)
